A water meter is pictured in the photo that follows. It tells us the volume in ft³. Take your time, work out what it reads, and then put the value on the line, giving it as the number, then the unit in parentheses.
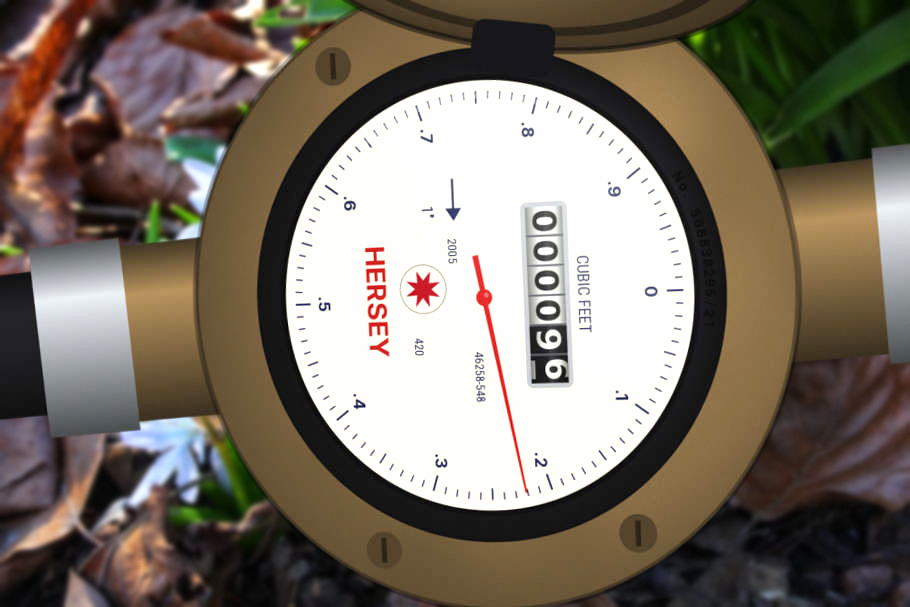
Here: 96.22 (ft³)
